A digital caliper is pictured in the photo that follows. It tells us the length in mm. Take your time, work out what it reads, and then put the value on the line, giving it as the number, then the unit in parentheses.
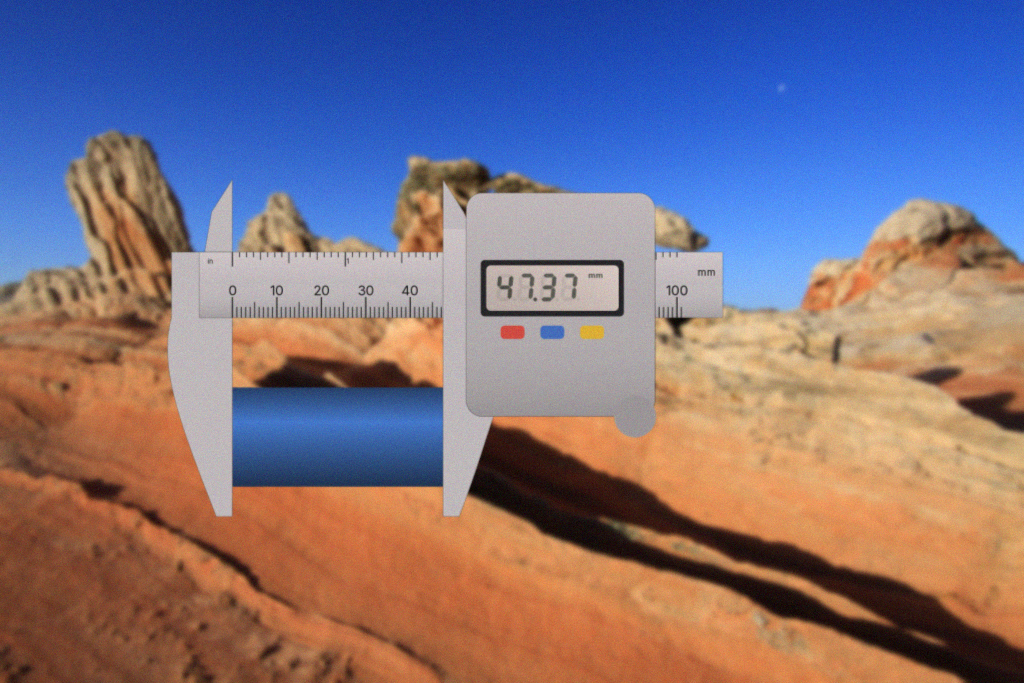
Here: 47.37 (mm)
